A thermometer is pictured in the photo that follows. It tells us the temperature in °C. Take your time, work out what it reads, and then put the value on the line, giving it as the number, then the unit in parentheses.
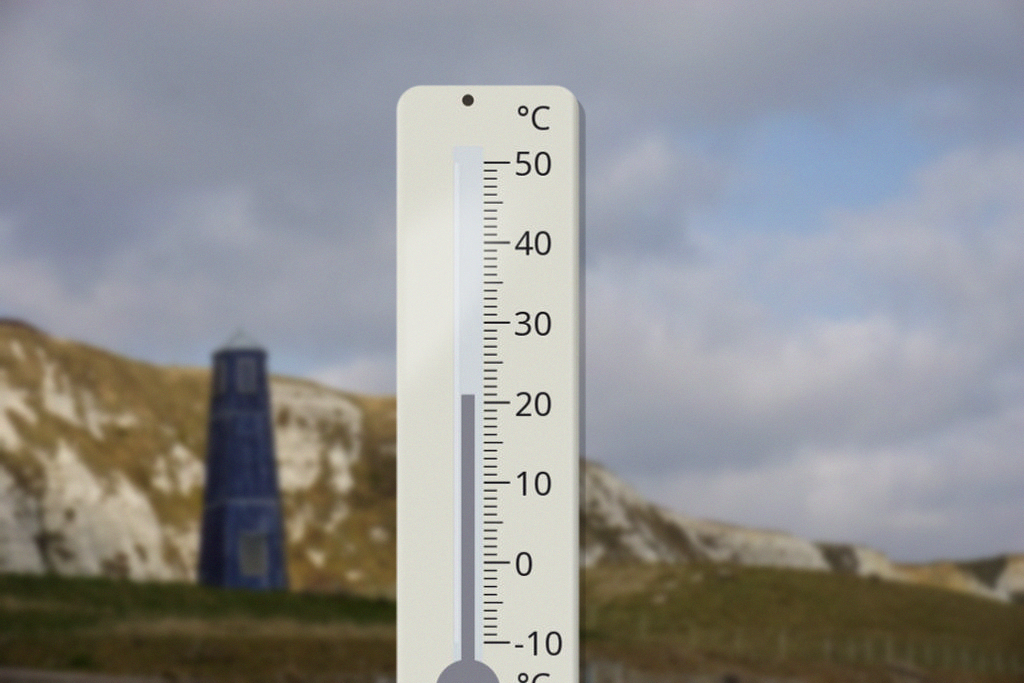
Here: 21 (°C)
